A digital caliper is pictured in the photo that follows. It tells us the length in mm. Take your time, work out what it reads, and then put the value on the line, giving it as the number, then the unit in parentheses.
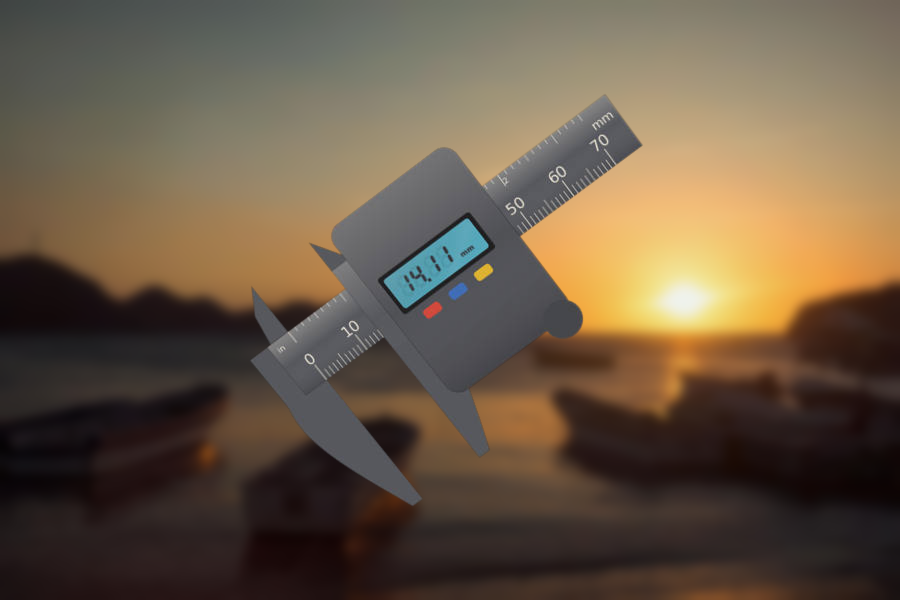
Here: 14.11 (mm)
